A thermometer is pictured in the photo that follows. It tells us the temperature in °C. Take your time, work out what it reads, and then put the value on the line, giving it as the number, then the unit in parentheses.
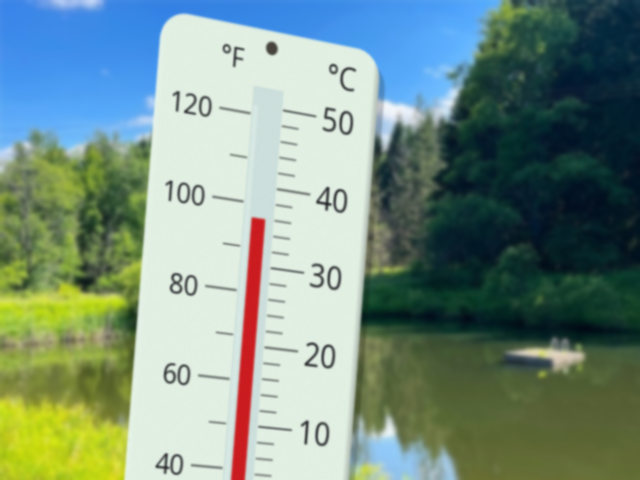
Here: 36 (°C)
